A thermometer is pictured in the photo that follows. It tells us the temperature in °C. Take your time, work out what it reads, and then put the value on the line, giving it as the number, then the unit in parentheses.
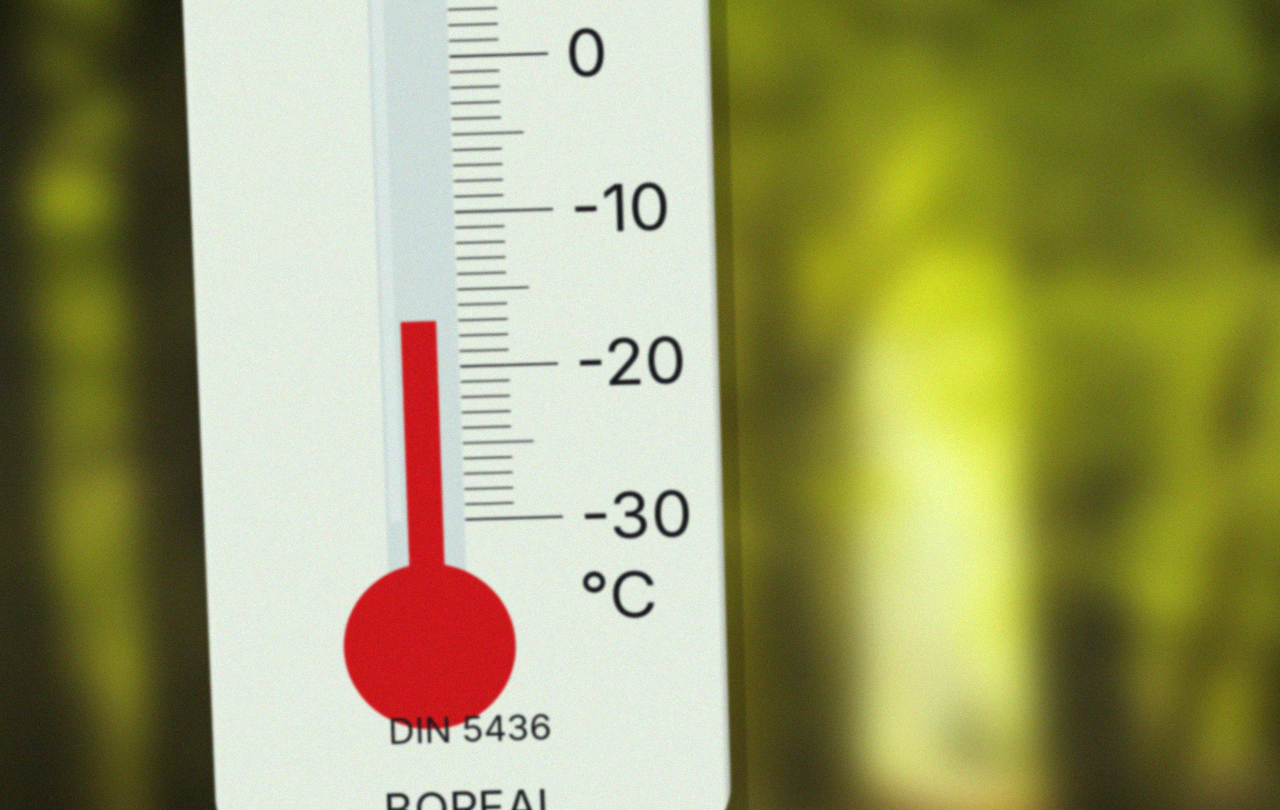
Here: -17 (°C)
